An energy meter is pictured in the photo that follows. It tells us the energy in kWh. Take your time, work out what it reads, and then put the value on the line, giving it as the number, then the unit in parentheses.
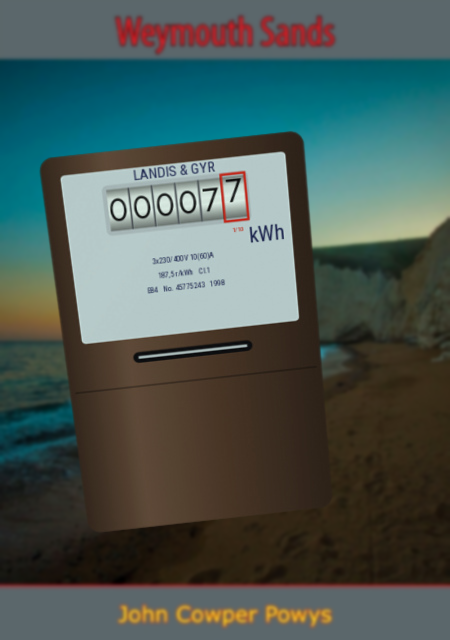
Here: 7.7 (kWh)
